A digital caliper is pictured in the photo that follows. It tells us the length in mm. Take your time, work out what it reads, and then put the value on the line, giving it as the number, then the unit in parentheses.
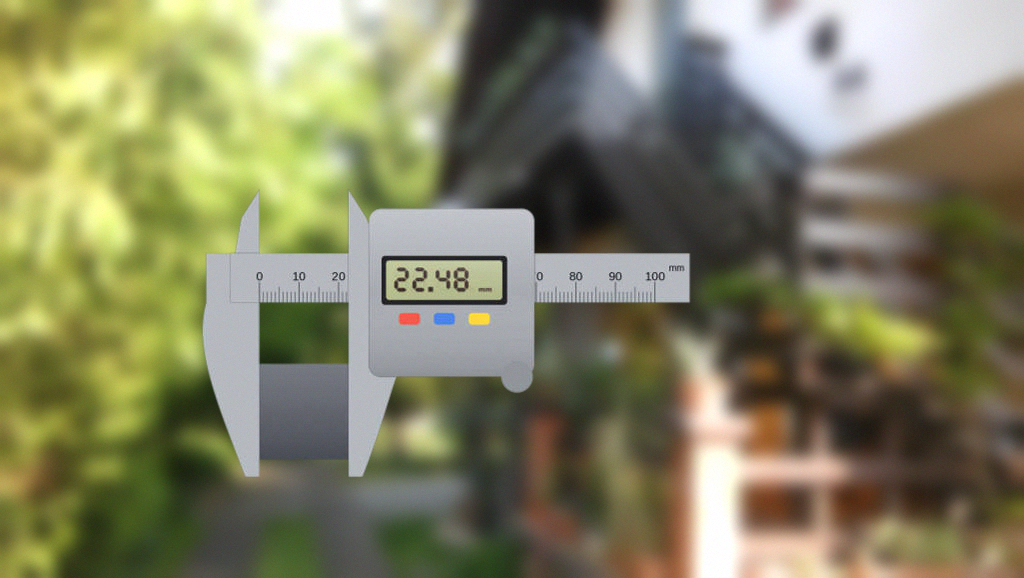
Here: 22.48 (mm)
